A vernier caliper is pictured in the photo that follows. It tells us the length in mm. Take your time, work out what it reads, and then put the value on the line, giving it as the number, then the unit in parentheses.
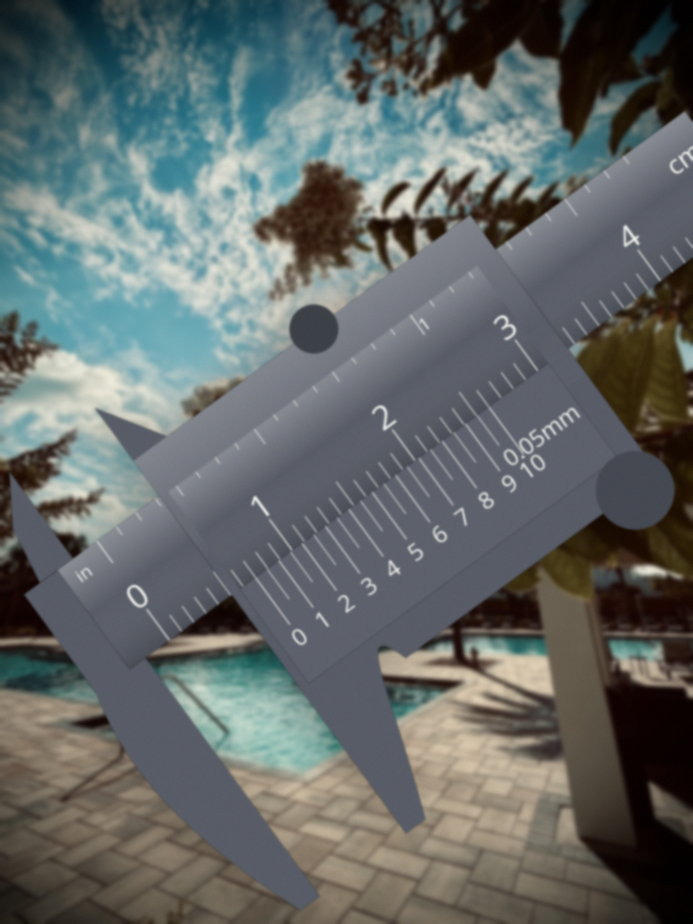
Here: 7.0 (mm)
